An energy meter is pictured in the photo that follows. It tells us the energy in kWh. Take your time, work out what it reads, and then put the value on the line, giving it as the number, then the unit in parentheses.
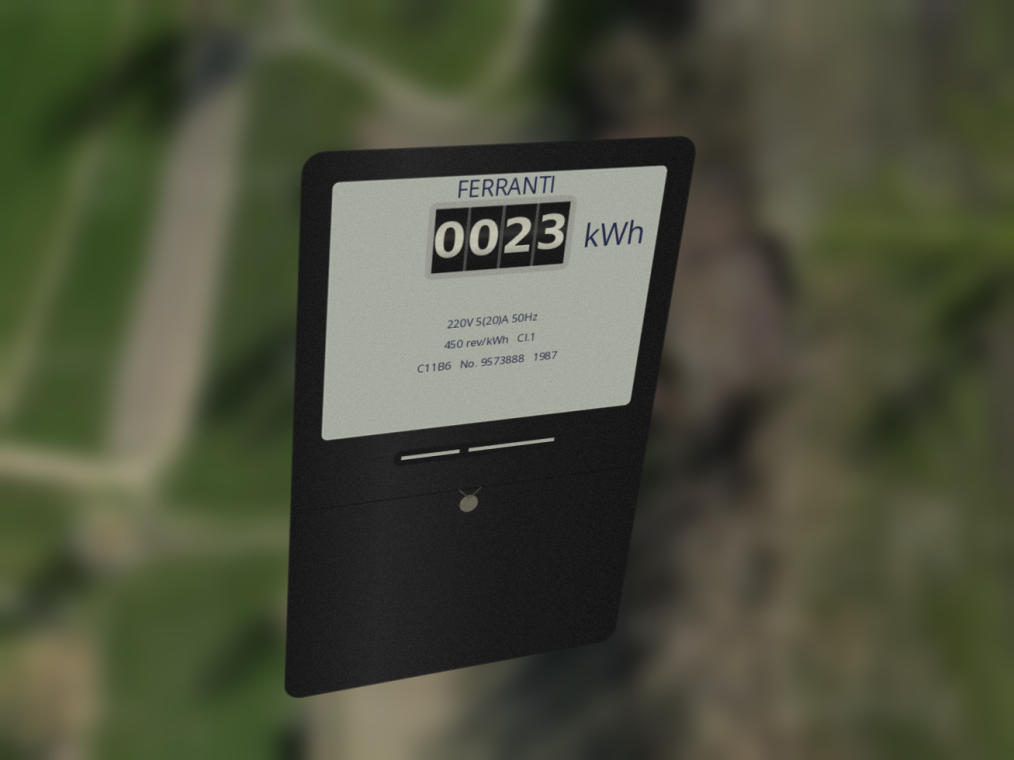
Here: 23 (kWh)
